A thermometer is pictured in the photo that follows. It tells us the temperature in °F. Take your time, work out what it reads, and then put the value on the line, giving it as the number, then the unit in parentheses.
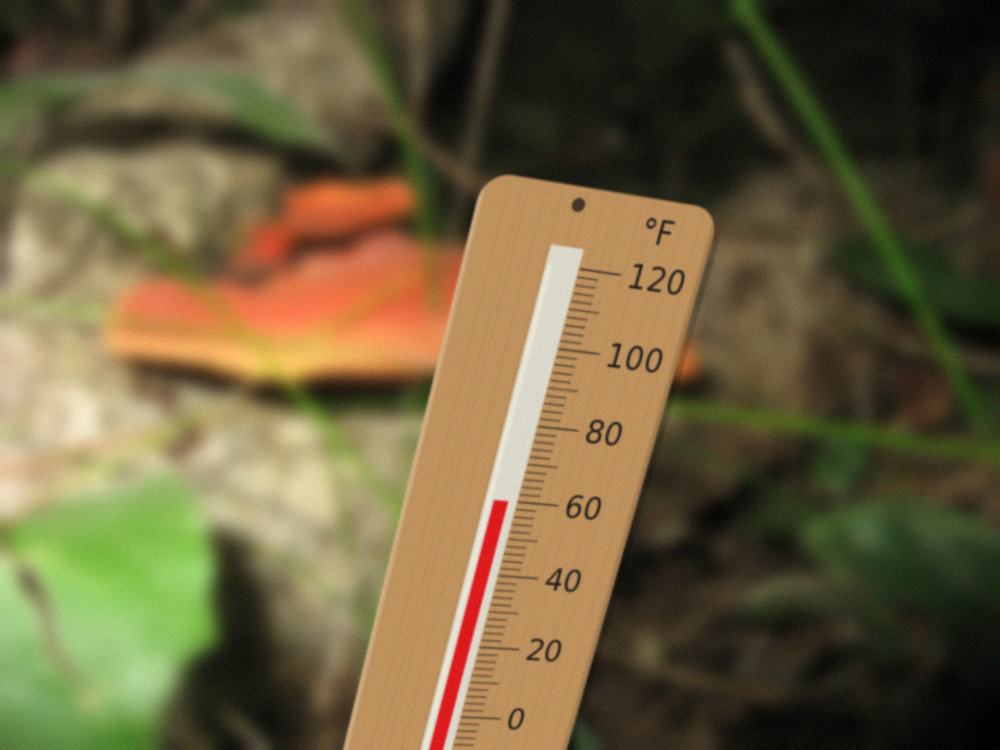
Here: 60 (°F)
